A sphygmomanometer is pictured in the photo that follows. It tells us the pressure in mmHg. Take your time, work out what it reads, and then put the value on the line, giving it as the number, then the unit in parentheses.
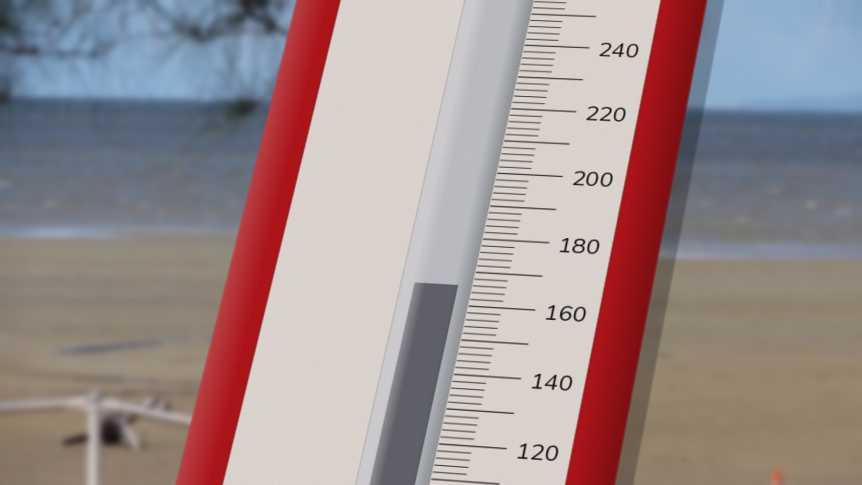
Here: 166 (mmHg)
